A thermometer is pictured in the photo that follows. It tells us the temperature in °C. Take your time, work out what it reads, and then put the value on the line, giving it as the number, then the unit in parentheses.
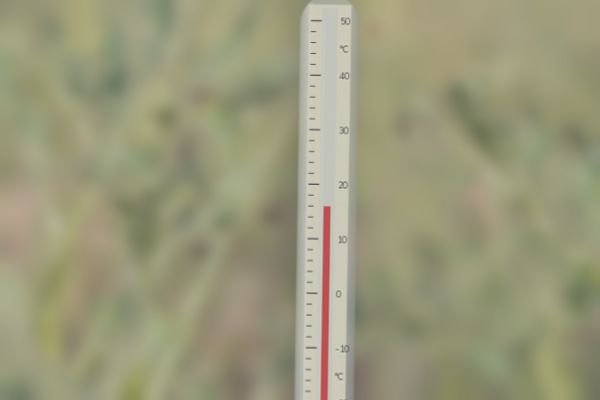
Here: 16 (°C)
